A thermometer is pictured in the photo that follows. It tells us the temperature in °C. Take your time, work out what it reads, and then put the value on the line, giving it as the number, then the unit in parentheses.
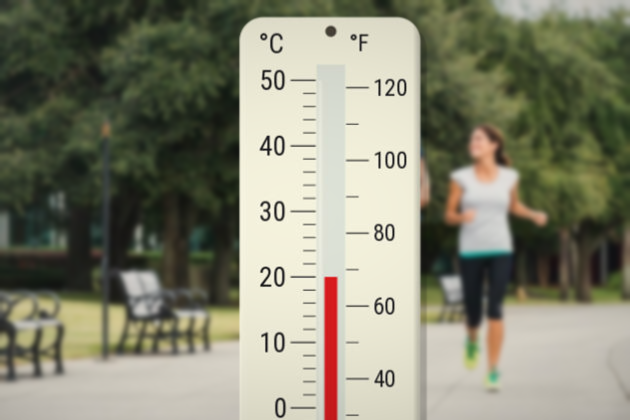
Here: 20 (°C)
